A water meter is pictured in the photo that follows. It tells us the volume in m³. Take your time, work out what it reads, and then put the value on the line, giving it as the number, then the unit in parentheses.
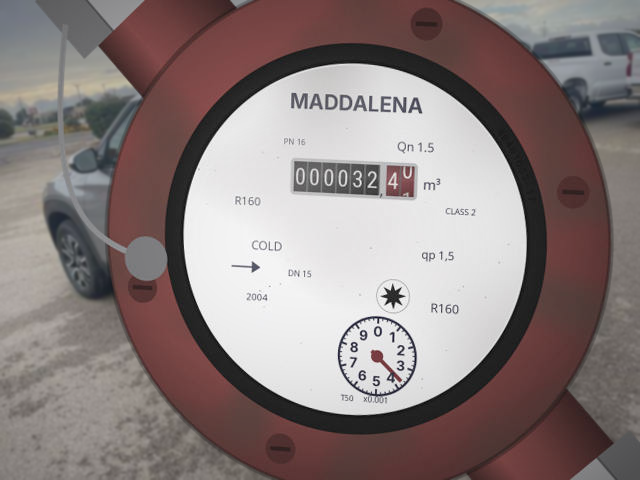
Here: 32.403 (m³)
